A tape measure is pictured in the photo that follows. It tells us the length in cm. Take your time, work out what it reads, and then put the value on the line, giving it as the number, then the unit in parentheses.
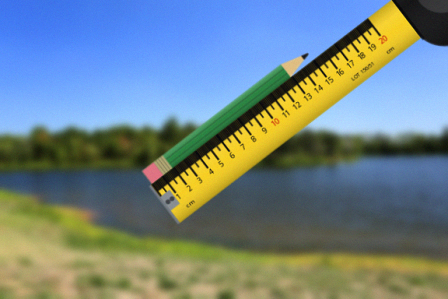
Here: 15 (cm)
